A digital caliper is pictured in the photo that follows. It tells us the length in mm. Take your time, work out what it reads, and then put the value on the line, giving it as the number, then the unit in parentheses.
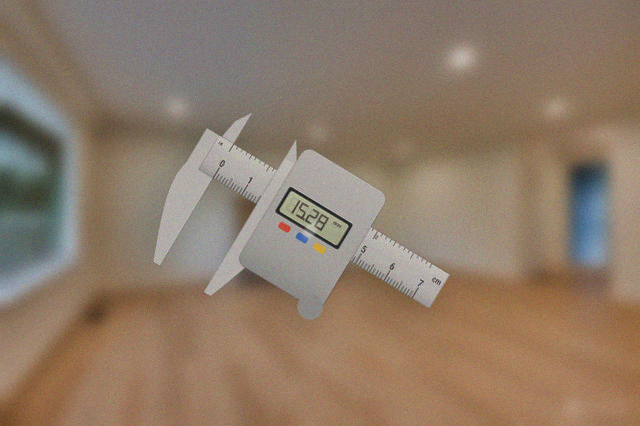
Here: 15.28 (mm)
